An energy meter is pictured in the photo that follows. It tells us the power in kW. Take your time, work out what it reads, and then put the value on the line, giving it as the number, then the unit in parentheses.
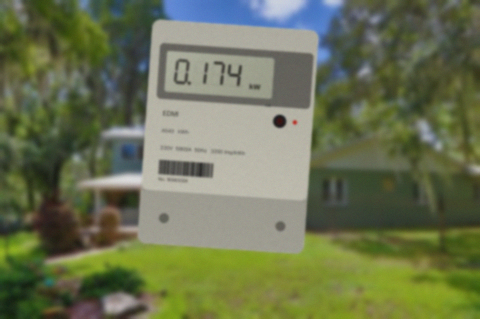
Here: 0.174 (kW)
